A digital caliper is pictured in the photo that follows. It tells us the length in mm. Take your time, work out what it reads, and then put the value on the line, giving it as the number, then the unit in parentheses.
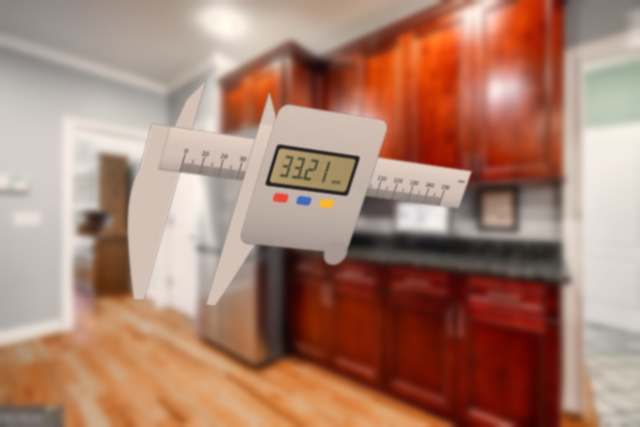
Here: 33.21 (mm)
